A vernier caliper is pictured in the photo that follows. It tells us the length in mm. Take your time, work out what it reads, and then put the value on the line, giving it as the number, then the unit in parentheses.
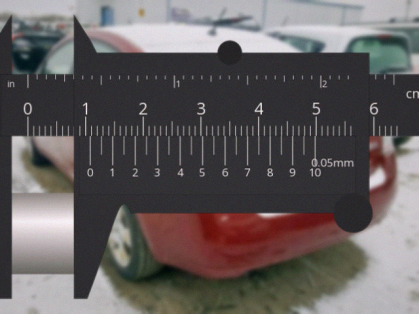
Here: 10.8 (mm)
